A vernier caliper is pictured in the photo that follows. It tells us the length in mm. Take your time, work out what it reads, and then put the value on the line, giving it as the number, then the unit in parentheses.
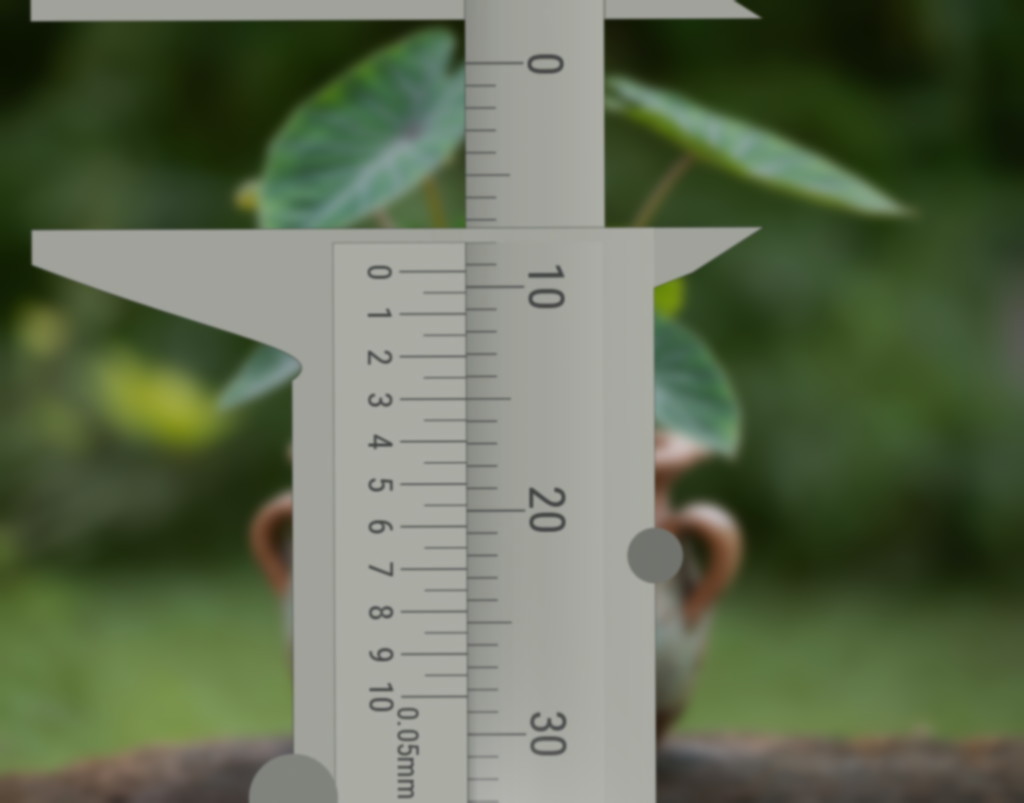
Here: 9.3 (mm)
